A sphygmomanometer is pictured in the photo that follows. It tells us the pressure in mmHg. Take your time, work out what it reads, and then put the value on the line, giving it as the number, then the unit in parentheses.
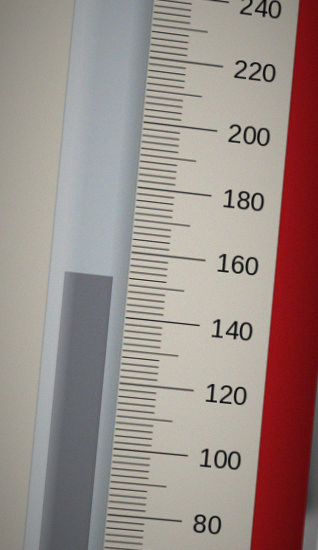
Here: 152 (mmHg)
